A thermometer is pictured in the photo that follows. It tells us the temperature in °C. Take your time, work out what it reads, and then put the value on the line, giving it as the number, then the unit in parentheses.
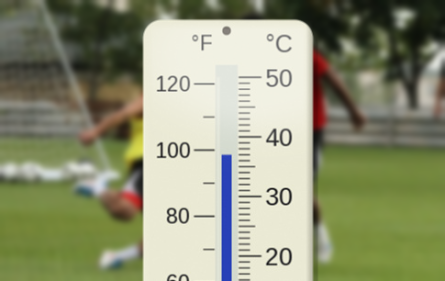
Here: 37 (°C)
